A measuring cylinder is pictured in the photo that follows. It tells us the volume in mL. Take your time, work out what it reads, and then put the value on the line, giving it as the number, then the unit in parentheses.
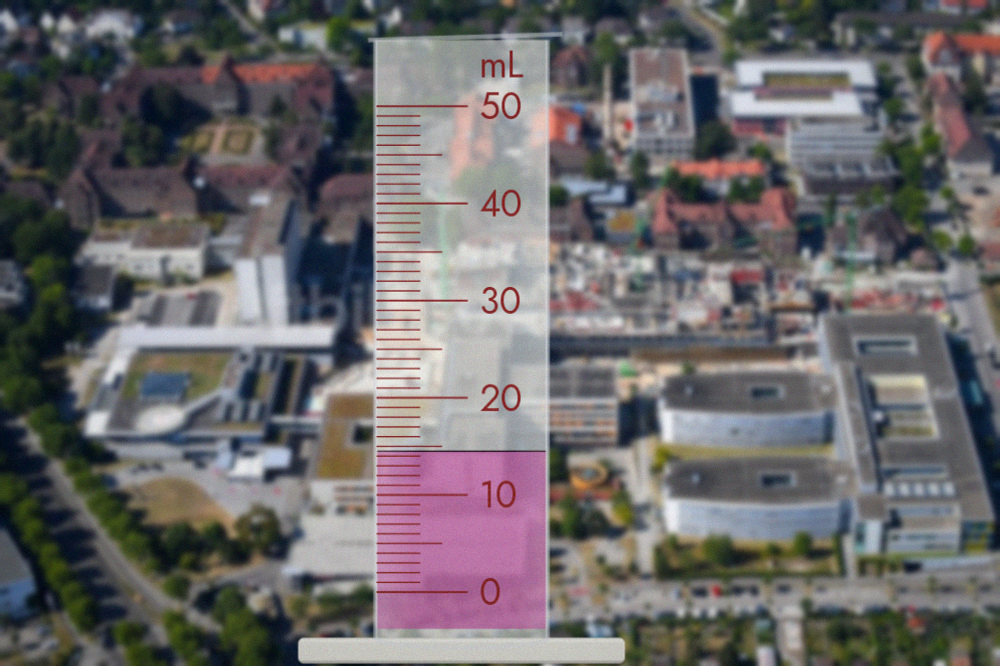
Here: 14.5 (mL)
